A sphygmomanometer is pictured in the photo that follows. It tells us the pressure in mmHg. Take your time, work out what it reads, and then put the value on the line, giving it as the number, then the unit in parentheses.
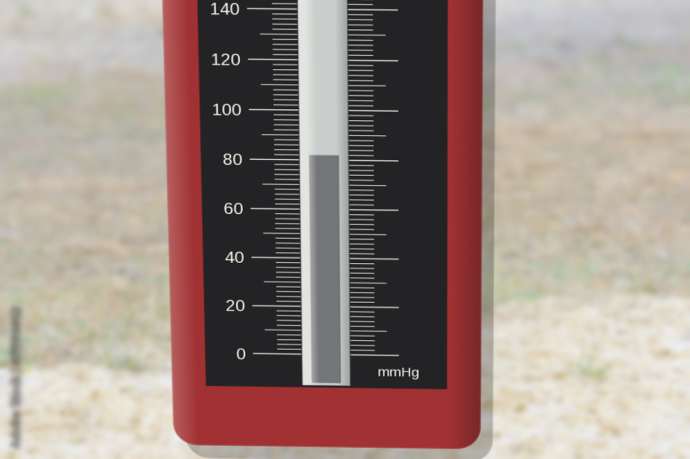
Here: 82 (mmHg)
